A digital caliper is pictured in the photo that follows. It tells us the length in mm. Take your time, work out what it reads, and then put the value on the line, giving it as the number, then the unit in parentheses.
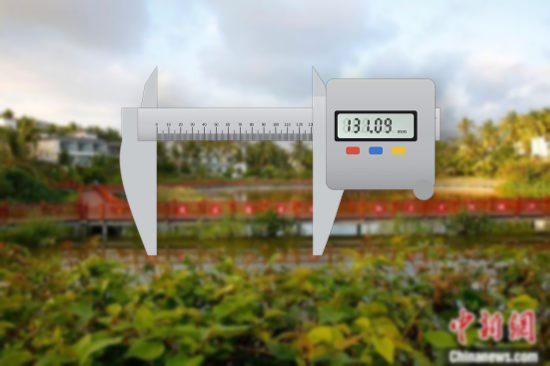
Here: 131.09 (mm)
